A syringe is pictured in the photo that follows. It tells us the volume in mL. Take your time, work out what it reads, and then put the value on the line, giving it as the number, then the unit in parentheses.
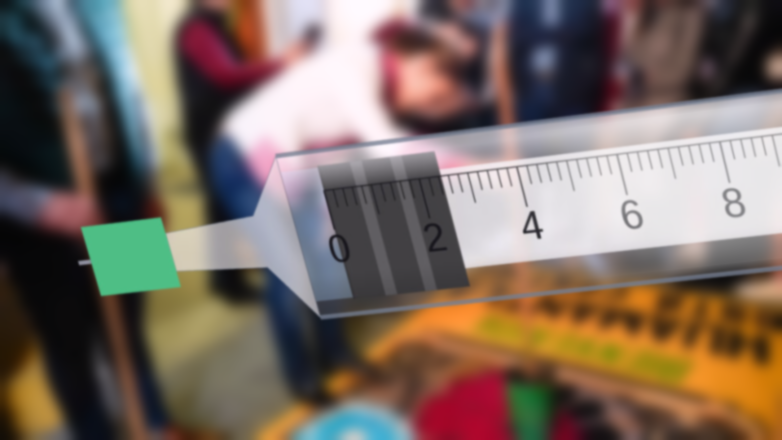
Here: 0 (mL)
